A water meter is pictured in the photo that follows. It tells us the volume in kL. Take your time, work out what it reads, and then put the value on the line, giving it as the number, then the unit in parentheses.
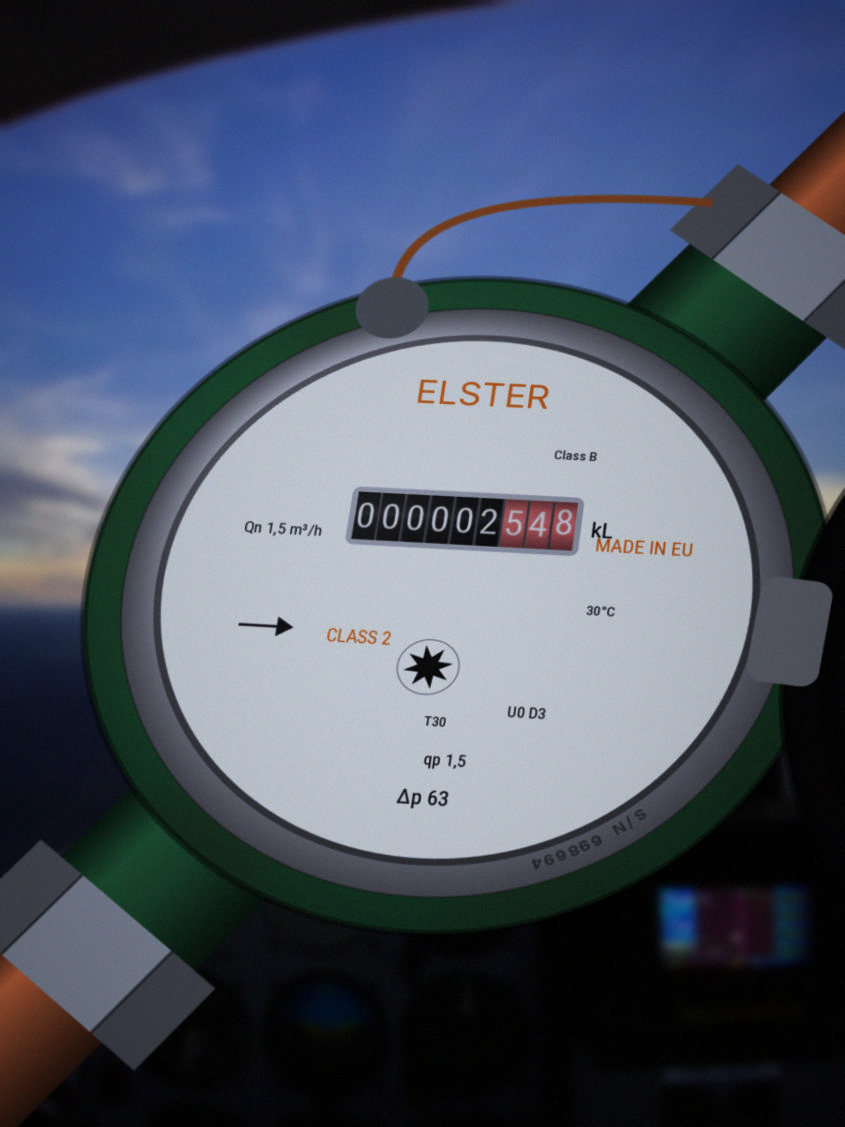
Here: 2.548 (kL)
